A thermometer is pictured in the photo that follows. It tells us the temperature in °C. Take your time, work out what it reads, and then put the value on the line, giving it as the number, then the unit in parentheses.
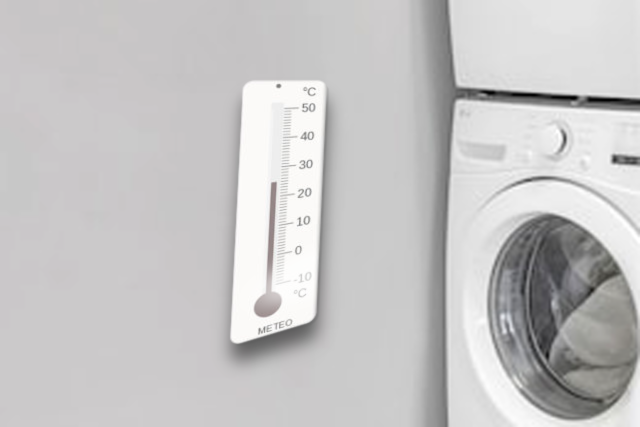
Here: 25 (°C)
